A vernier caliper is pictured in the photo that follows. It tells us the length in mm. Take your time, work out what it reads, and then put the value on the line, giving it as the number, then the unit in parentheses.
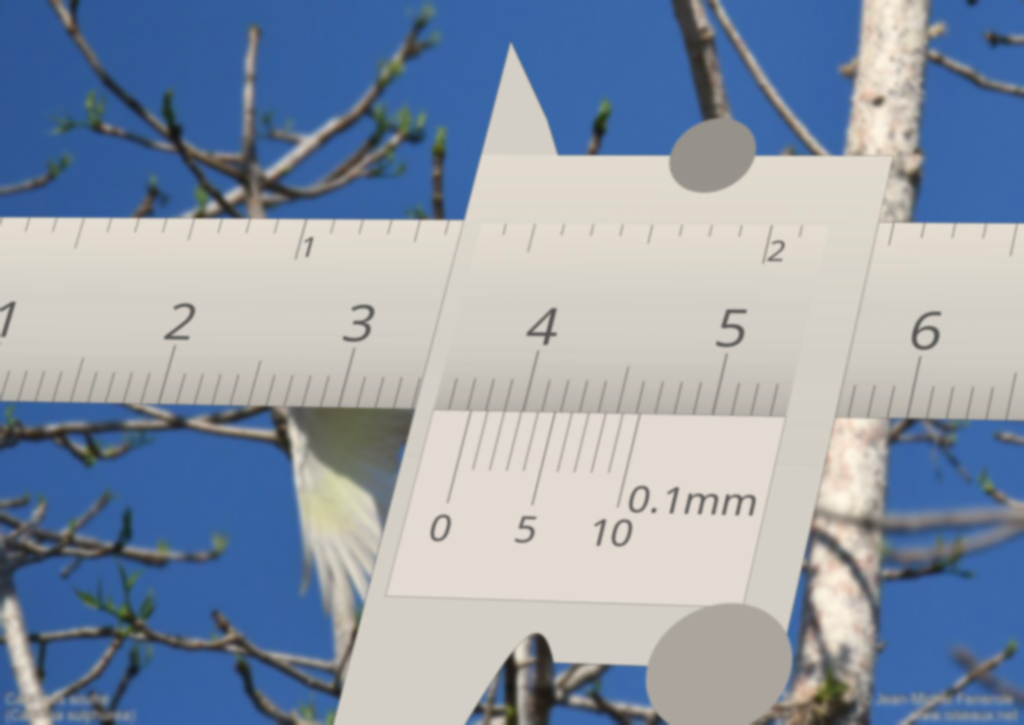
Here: 37.2 (mm)
